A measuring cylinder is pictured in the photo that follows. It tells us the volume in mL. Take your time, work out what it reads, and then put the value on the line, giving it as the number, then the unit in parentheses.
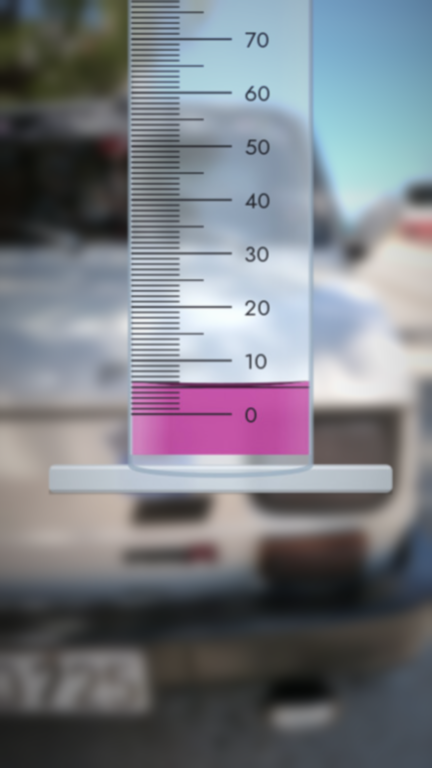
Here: 5 (mL)
